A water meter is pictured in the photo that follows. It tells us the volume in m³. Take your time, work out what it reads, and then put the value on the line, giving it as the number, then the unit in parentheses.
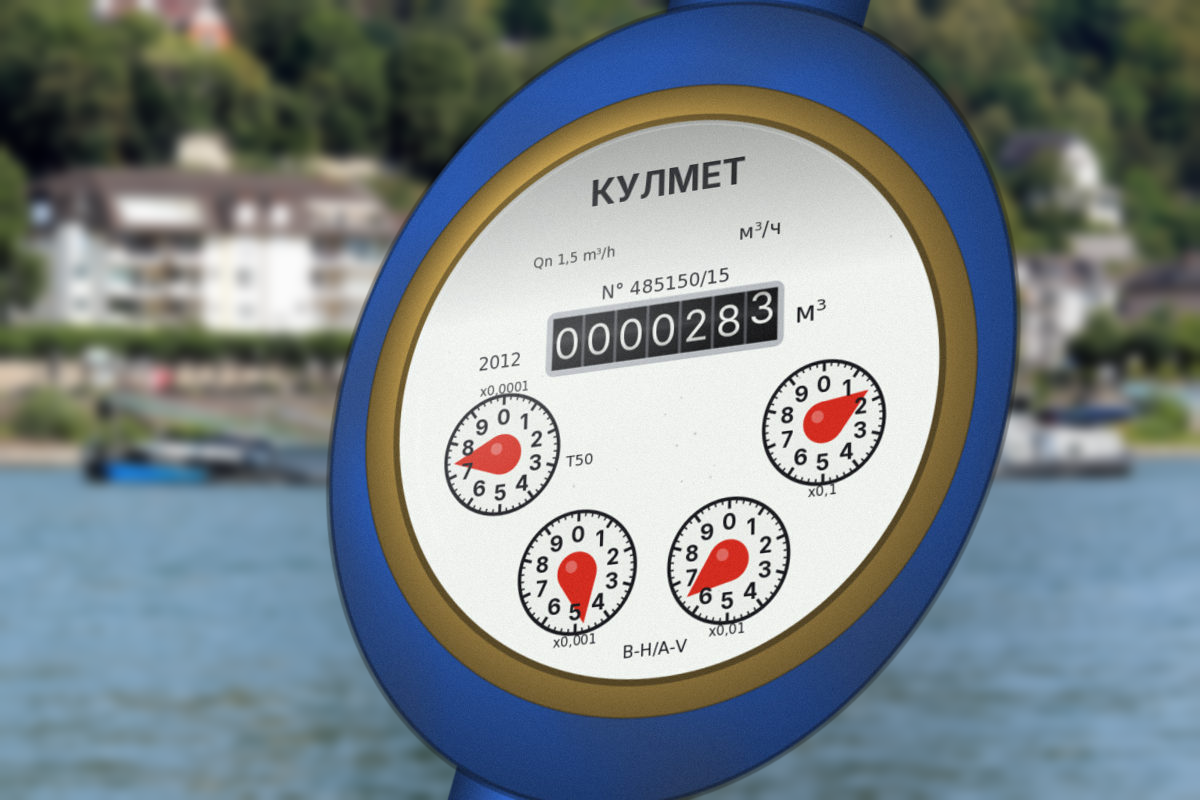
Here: 283.1647 (m³)
